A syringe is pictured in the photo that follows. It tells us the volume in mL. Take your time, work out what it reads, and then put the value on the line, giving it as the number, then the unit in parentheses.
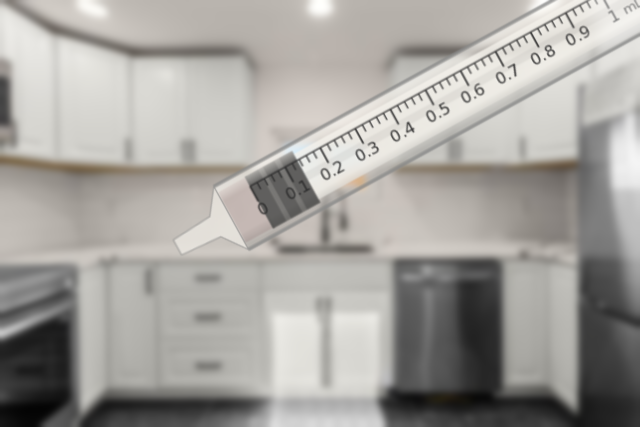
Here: 0 (mL)
